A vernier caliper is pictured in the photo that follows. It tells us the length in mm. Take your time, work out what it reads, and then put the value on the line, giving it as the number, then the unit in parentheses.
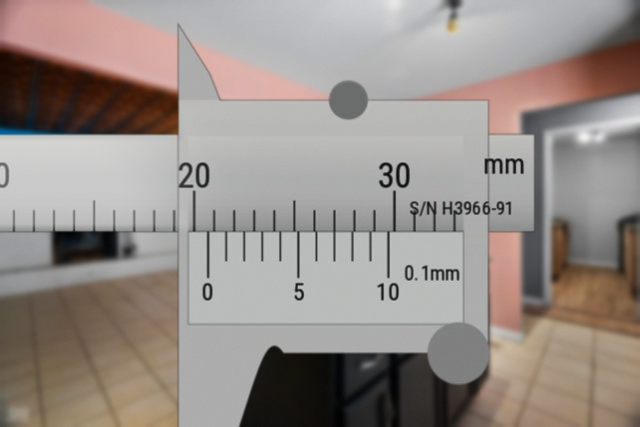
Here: 20.7 (mm)
